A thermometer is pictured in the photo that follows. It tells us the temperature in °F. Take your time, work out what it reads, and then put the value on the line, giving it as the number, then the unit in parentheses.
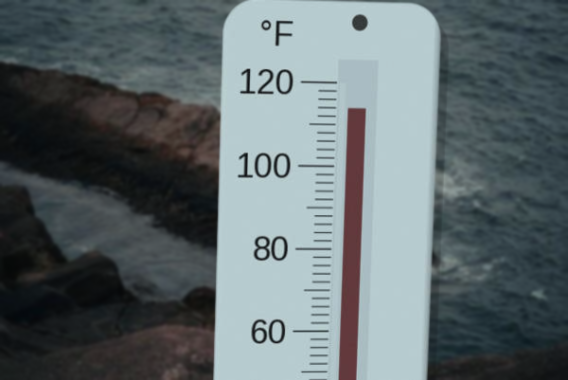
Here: 114 (°F)
